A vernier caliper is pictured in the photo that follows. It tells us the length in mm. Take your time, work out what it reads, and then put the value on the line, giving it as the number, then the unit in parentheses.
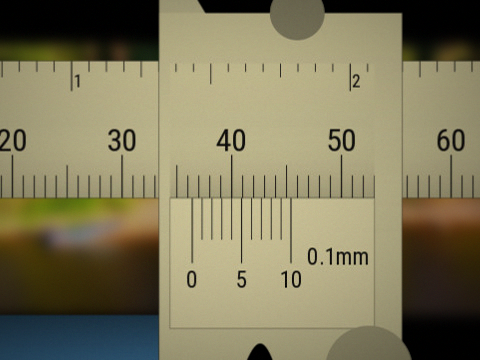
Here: 36.4 (mm)
